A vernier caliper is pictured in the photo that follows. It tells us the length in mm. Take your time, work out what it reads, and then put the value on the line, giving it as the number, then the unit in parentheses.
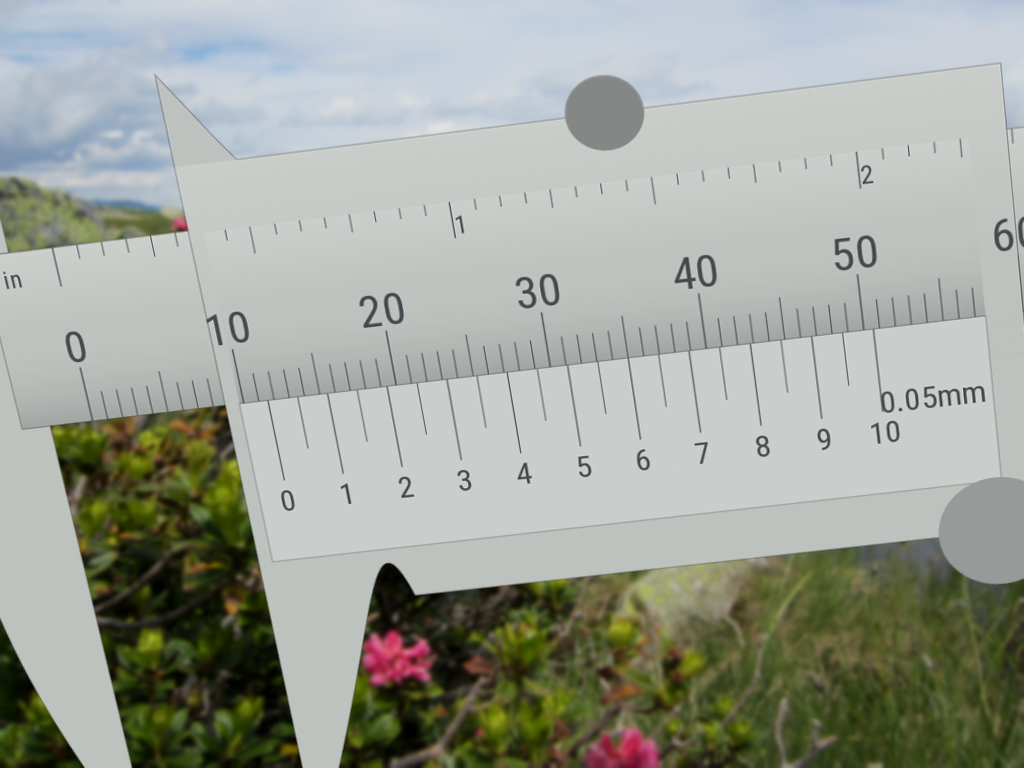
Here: 11.6 (mm)
